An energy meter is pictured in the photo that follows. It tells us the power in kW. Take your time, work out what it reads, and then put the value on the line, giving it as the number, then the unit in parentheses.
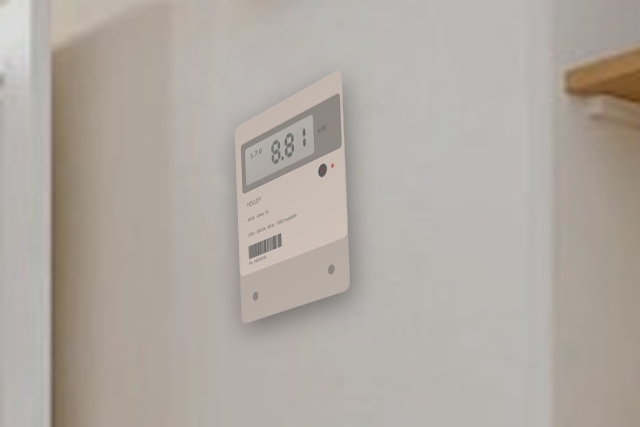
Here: 8.81 (kW)
